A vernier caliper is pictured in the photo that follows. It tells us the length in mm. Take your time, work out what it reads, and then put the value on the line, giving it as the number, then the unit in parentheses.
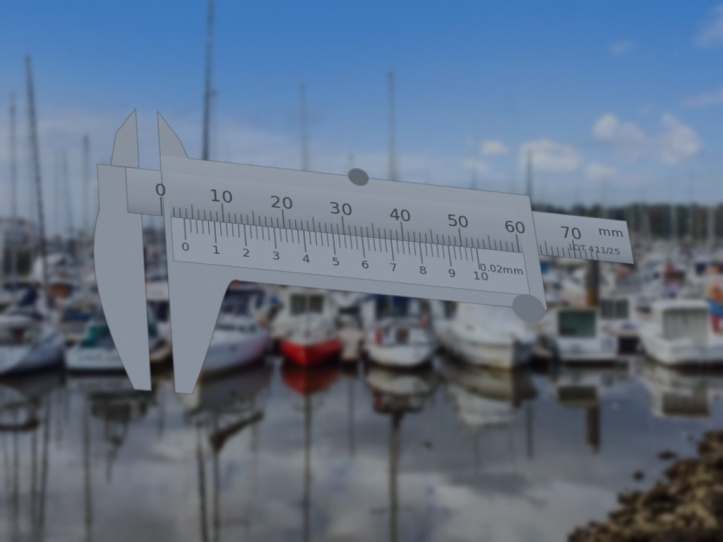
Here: 3.6 (mm)
